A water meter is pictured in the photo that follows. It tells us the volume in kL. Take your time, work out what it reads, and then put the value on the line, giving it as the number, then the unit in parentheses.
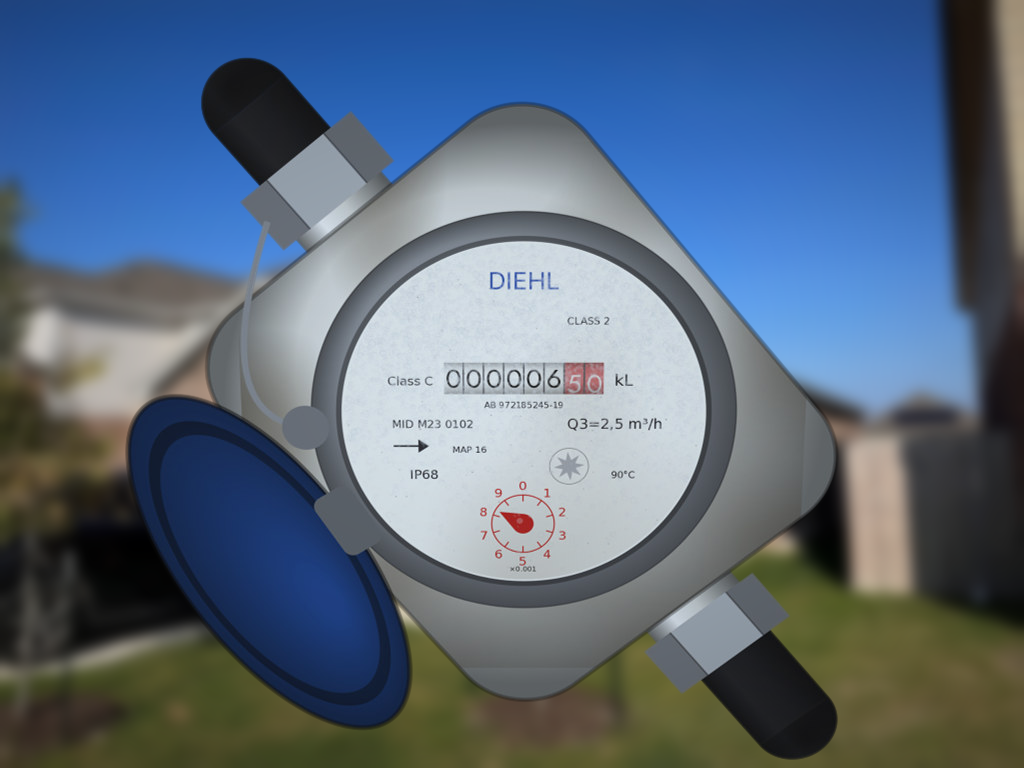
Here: 6.498 (kL)
